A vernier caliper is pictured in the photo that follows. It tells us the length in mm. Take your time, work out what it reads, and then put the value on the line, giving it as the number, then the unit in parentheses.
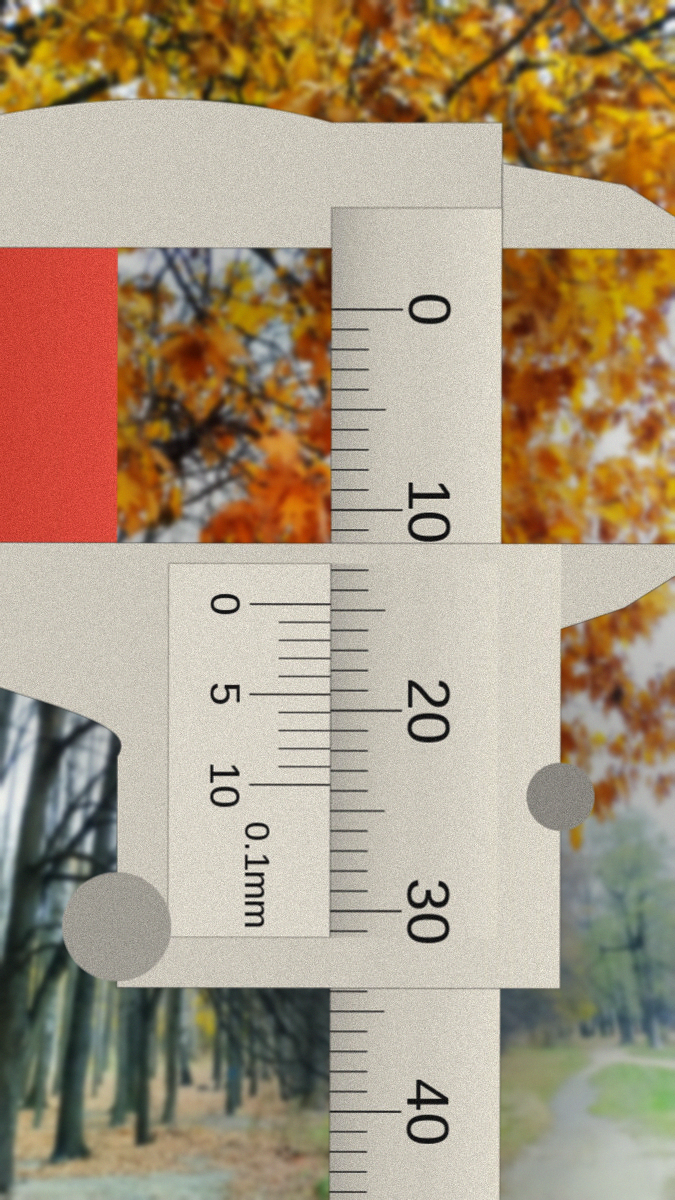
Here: 14.7 (mm)
